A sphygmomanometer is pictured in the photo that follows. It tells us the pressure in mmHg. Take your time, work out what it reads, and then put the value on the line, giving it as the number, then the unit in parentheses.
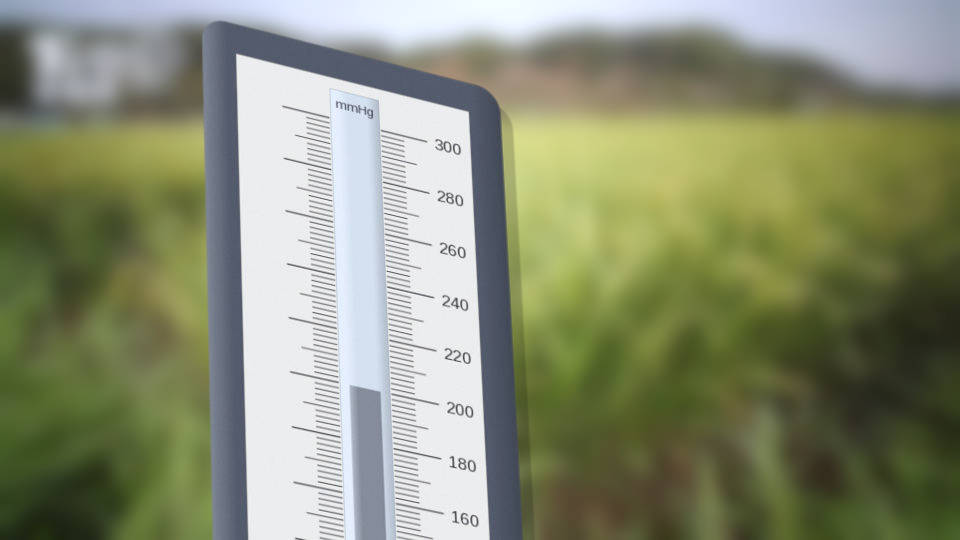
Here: 200 (mmHg)
